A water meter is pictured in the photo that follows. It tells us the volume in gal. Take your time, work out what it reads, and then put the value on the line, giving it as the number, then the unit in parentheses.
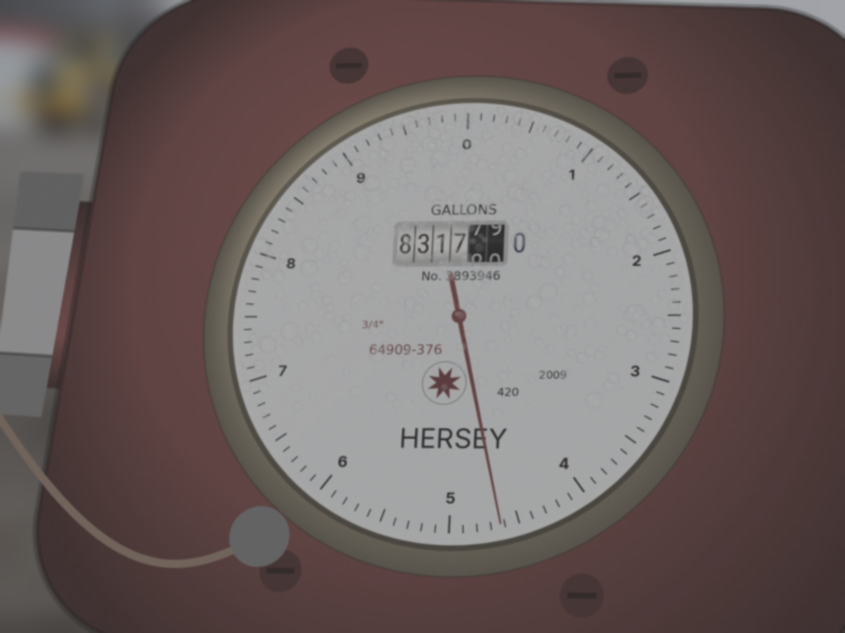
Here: 8317794.6 (gal)
